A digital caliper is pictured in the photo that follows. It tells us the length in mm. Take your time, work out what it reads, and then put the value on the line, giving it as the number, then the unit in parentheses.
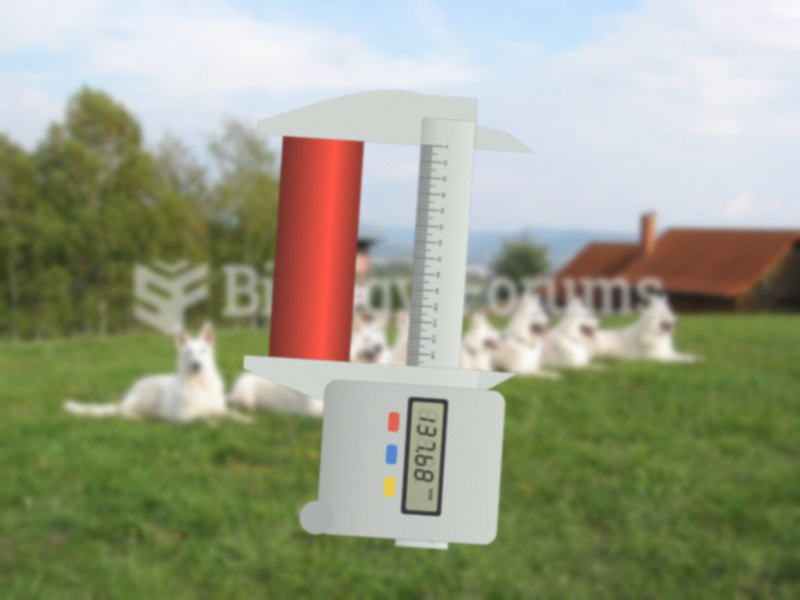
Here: 137.68 (mm)
